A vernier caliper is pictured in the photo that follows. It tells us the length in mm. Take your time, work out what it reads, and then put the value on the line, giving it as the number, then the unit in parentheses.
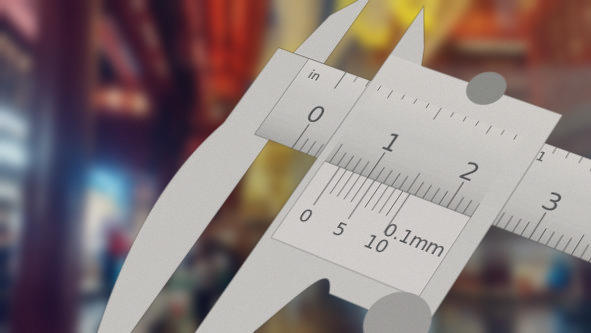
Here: 6.4 (mm)
